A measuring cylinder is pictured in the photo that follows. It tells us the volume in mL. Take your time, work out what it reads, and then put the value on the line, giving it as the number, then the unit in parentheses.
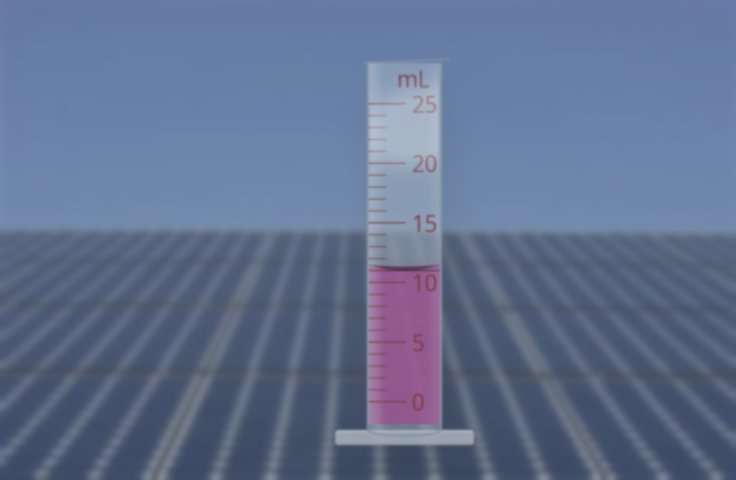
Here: 11 (mL)
